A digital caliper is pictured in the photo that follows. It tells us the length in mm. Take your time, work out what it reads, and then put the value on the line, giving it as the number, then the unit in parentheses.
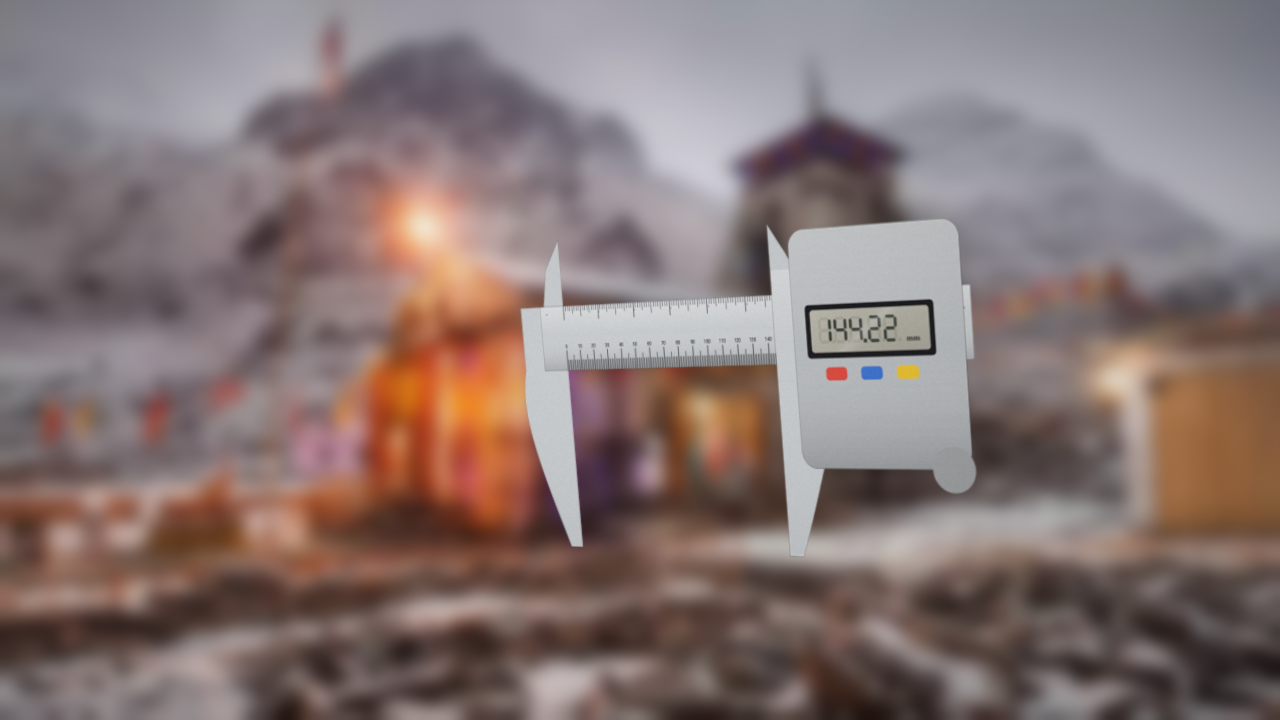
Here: 144.22 (mm)
